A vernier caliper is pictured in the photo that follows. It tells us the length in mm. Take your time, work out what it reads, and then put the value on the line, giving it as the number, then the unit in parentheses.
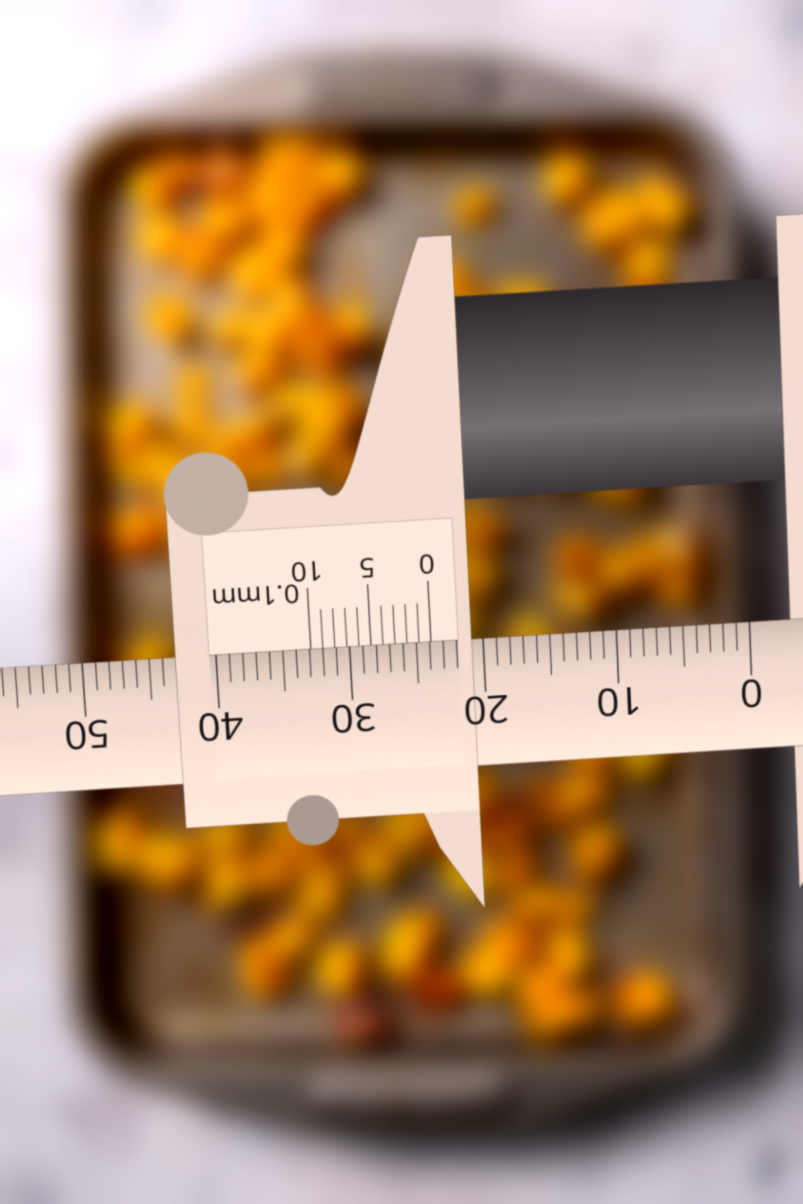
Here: 23.9 (mm)
